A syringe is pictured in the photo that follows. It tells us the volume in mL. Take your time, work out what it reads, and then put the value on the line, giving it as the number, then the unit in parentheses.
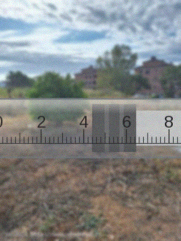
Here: 4.4 (mL)
